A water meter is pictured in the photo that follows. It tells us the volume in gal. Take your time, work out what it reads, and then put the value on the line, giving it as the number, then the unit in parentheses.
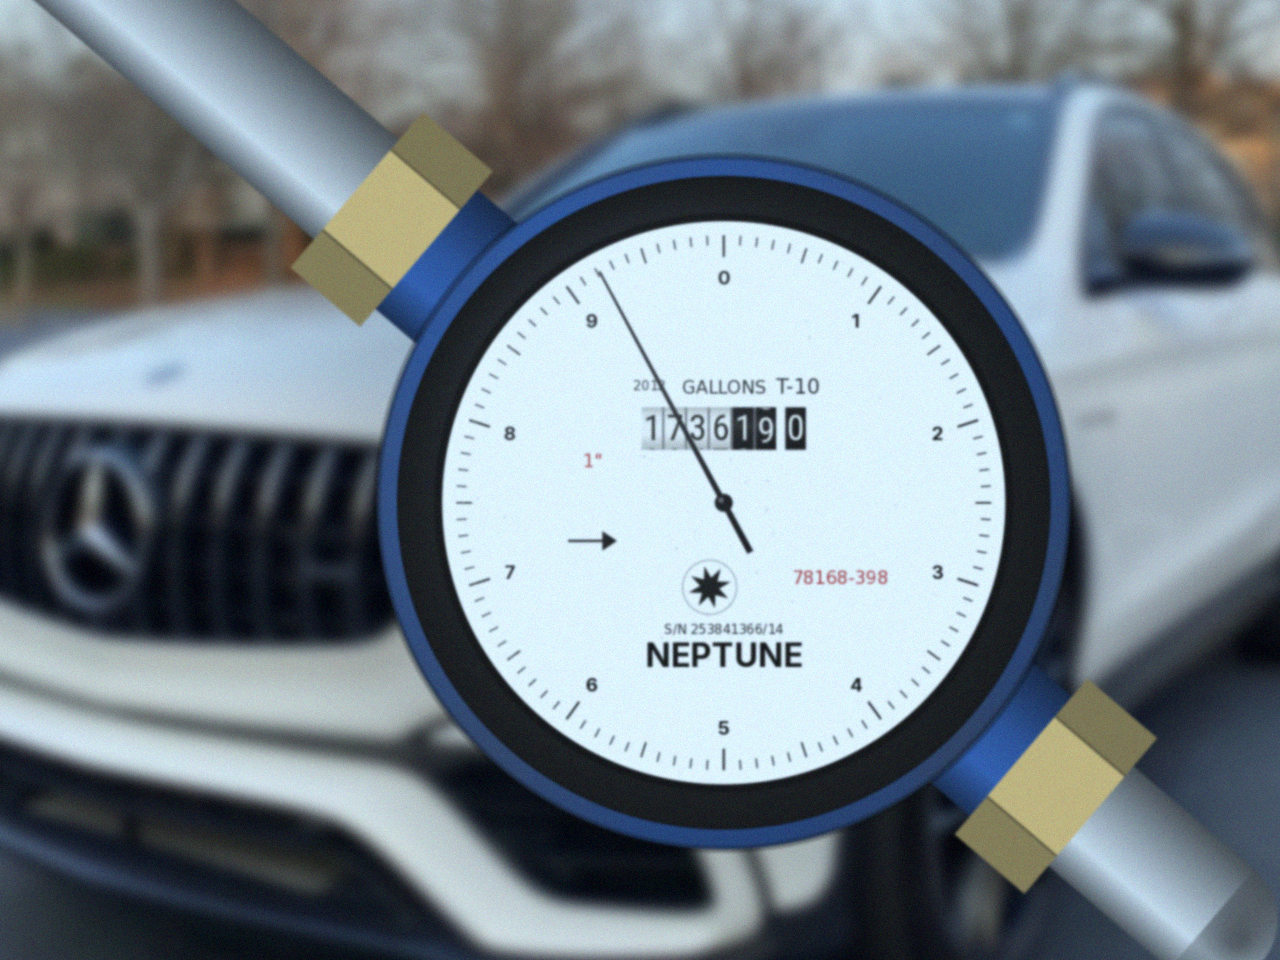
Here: 1736189.2 (gal)
